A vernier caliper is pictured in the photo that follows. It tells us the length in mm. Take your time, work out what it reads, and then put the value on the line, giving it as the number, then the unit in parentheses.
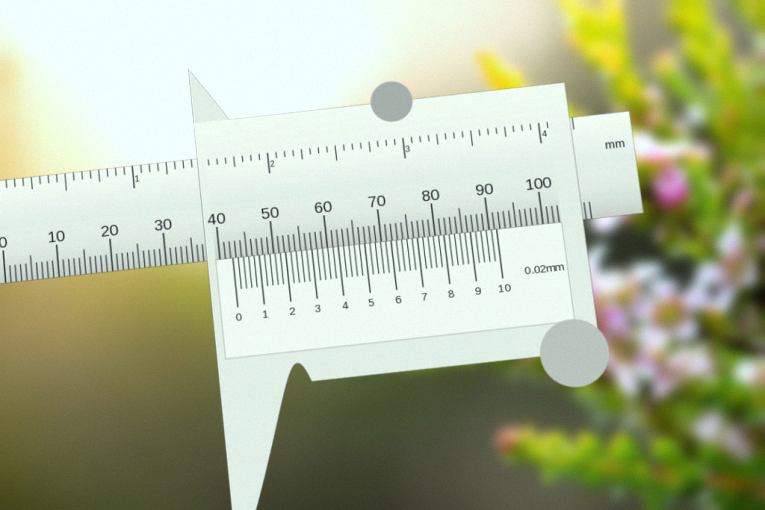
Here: 42.4 (mm)
